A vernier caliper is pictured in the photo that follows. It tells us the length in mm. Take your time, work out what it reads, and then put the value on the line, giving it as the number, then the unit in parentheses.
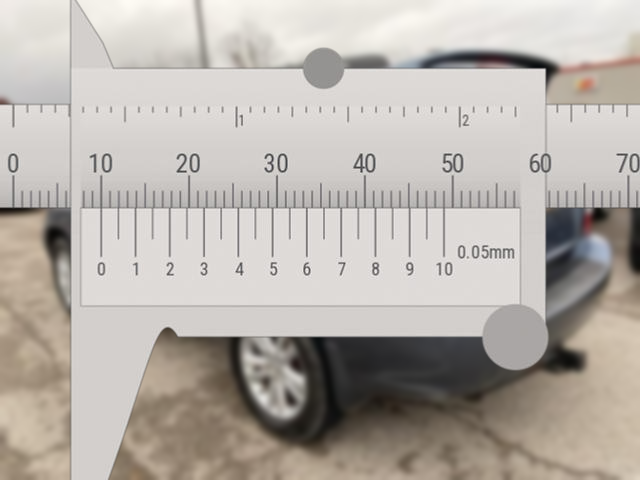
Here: 10.0 (mm)
